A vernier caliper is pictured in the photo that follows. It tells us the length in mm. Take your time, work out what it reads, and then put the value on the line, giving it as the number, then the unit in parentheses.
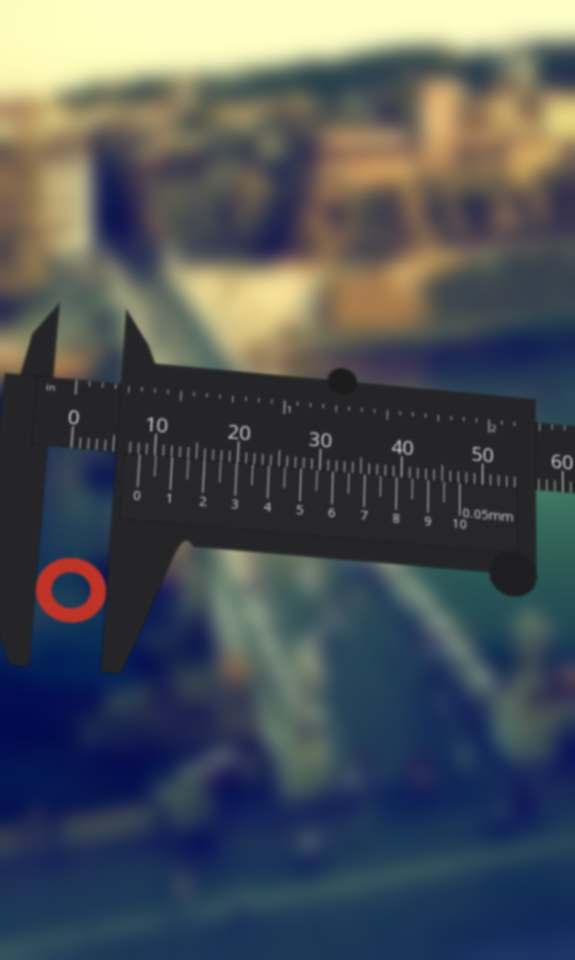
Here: 8.2 (mm)
